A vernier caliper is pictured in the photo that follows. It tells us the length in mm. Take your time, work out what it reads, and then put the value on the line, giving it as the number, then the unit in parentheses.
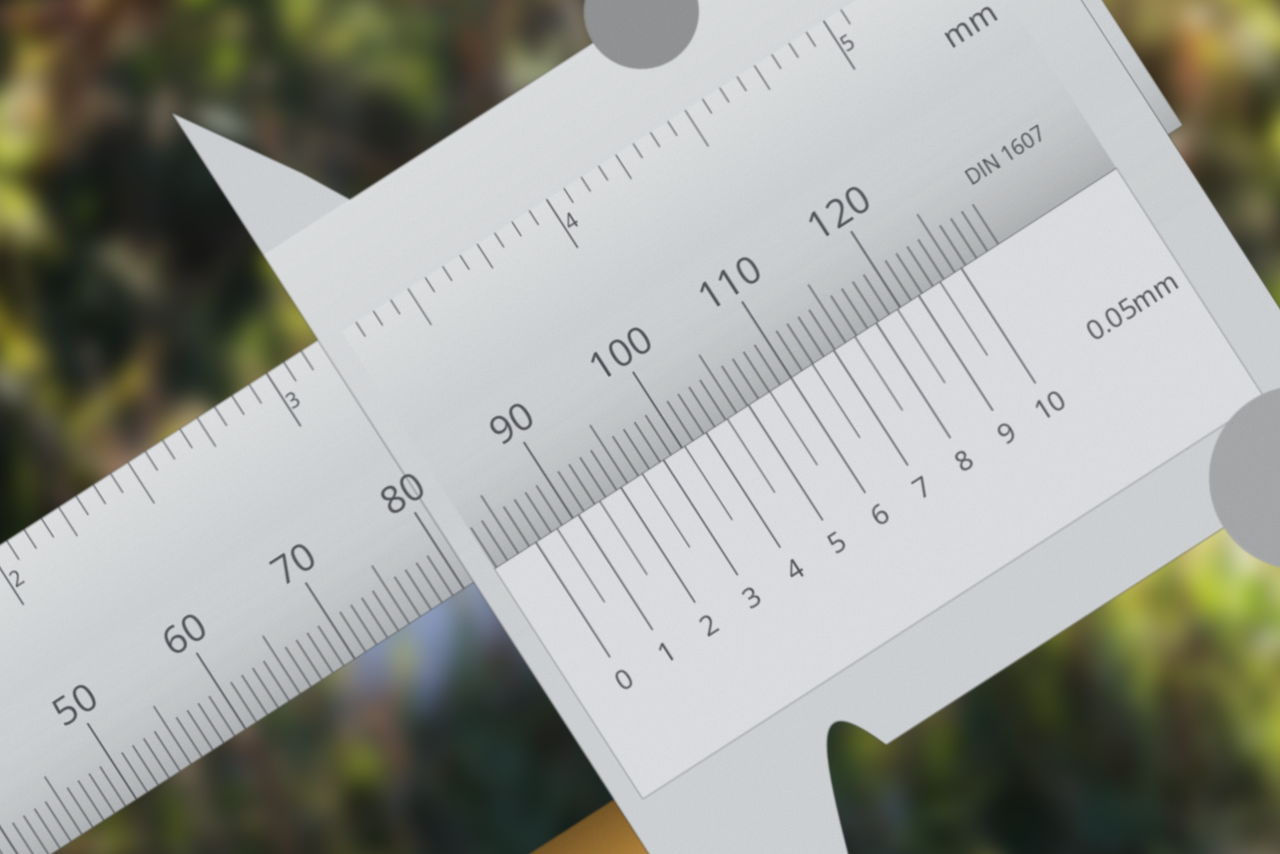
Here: 86.6 (mm)
